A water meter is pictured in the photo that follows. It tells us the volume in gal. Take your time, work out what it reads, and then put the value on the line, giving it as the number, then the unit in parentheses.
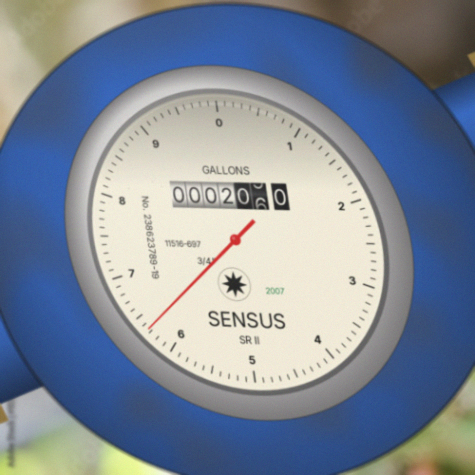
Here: 2056.3 (gal)
